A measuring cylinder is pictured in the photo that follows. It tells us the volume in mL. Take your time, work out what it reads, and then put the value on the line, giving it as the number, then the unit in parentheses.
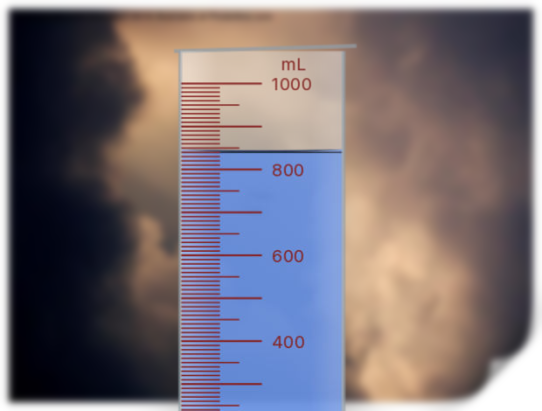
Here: 840 (mL)
